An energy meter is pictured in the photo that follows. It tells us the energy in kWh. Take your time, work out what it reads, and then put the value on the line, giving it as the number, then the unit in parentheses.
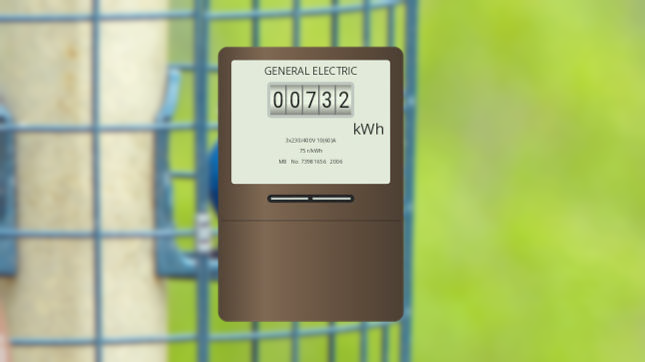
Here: 732 (kWh)
